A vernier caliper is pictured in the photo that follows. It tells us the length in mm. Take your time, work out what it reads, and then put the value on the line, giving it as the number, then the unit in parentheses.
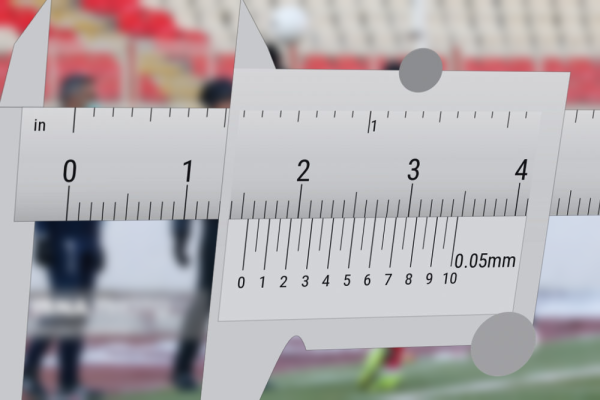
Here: 15.6 (mm)
